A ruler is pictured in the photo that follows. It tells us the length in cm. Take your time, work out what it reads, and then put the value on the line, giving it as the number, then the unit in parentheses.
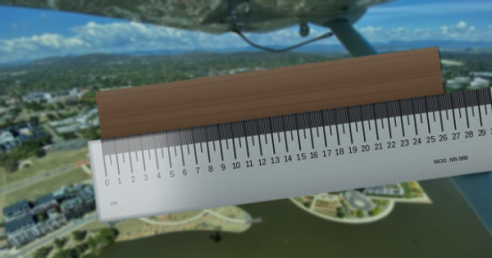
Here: 26.5 (cm)
